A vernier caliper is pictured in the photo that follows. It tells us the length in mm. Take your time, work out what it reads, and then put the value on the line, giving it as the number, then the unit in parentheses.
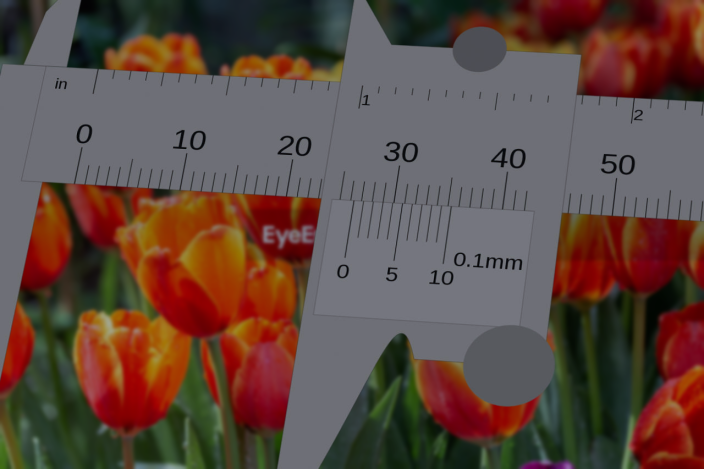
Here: 26.3 (mm)
